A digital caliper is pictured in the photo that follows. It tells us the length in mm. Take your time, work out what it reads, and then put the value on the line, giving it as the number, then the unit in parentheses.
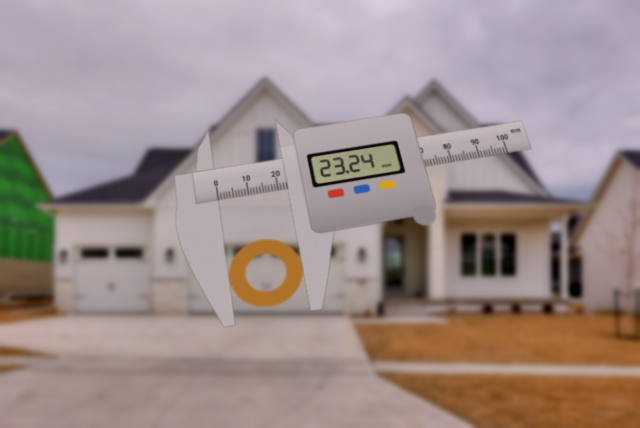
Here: 23.24 (mm)
